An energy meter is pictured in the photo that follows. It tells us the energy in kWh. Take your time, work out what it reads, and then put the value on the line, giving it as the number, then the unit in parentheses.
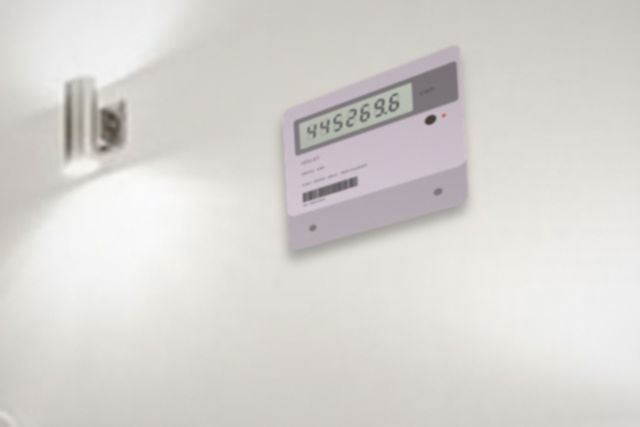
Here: 445269.6 (kWh)
